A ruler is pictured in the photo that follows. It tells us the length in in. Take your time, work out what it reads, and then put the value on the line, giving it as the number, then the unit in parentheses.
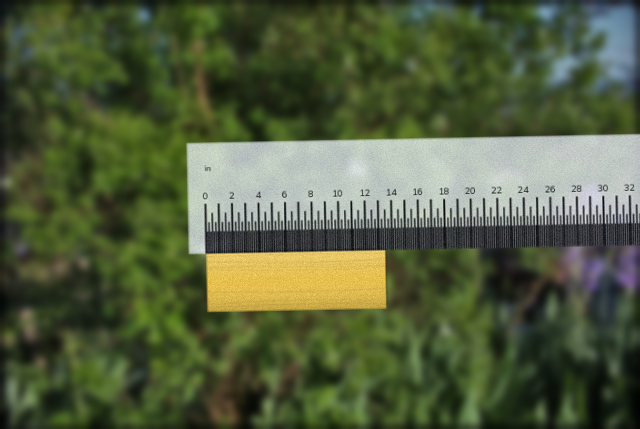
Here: 13.5 (in)
